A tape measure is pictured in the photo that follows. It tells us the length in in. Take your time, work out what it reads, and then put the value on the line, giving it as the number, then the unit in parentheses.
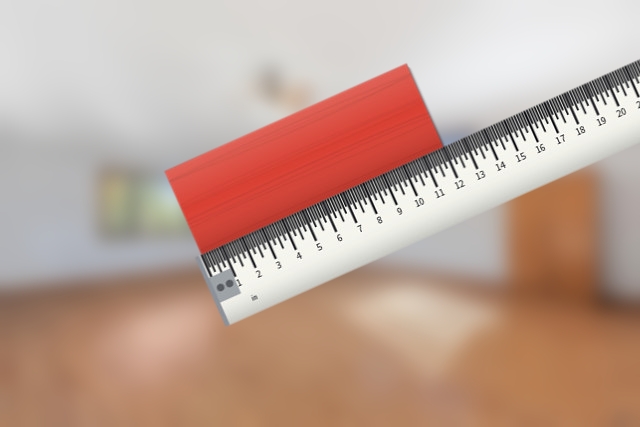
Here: 12 (in)
